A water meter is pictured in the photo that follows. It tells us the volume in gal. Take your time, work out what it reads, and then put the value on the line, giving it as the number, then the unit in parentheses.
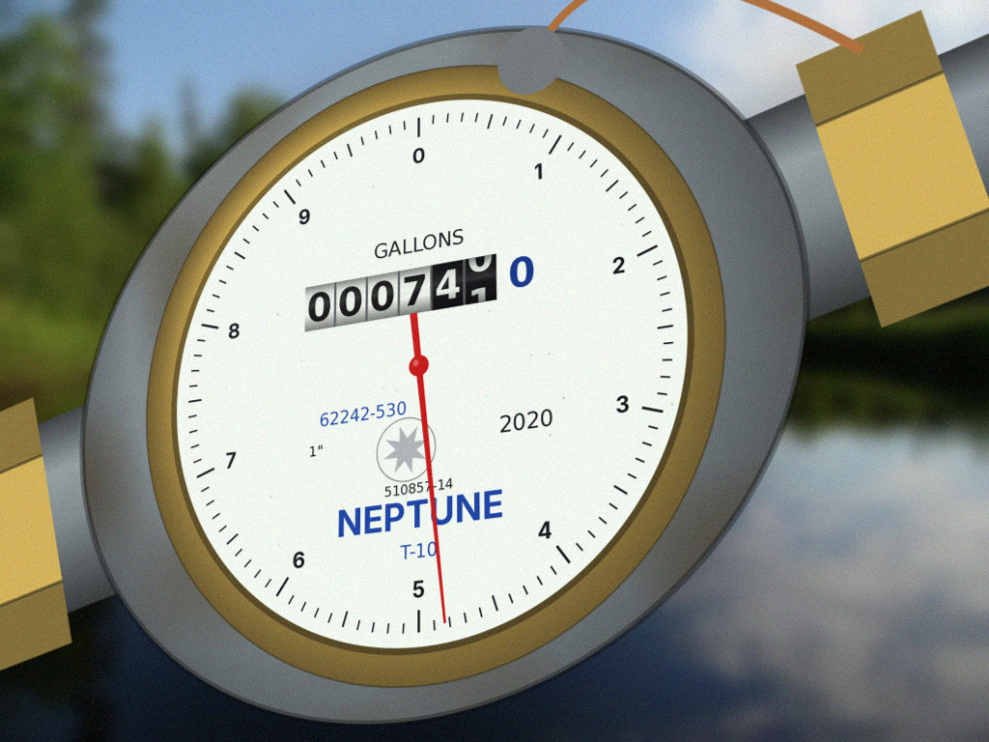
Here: 7404.8 (gal)
